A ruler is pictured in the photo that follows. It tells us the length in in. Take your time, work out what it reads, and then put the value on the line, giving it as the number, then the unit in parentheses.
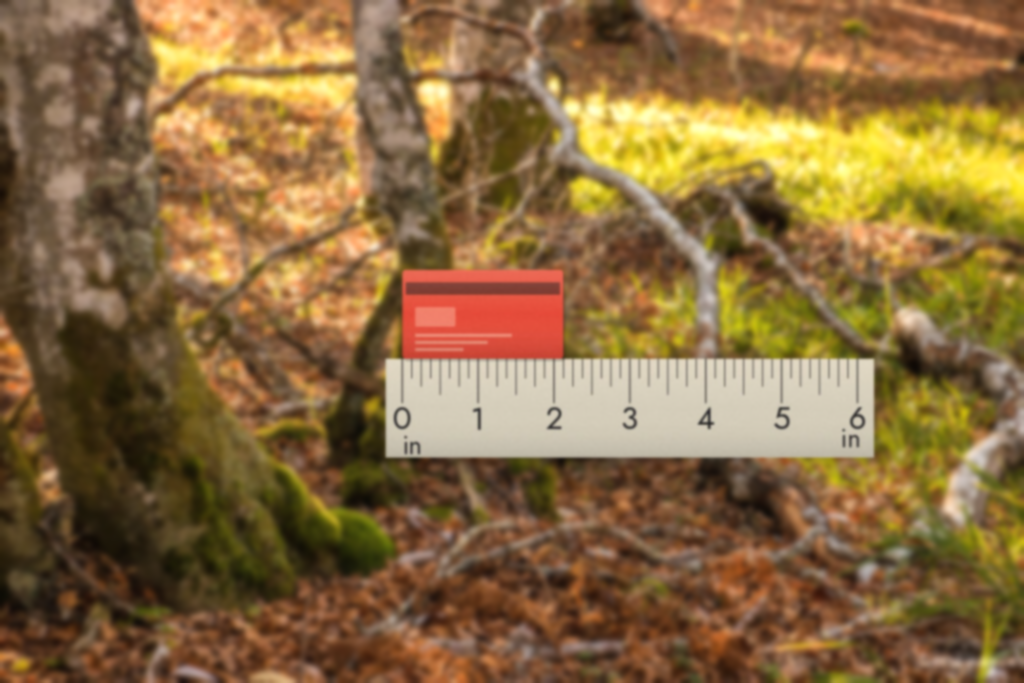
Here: 2.125 (in)
